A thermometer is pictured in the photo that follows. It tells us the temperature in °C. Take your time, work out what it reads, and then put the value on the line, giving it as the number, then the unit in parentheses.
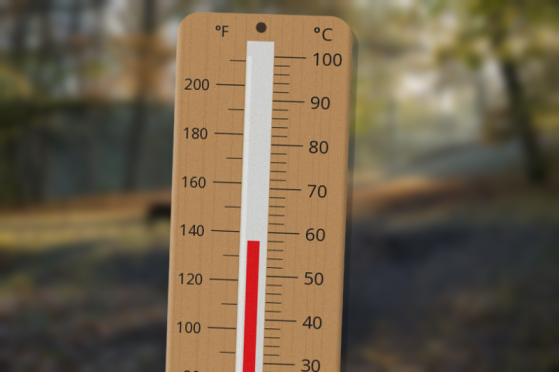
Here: 58 (°C)
